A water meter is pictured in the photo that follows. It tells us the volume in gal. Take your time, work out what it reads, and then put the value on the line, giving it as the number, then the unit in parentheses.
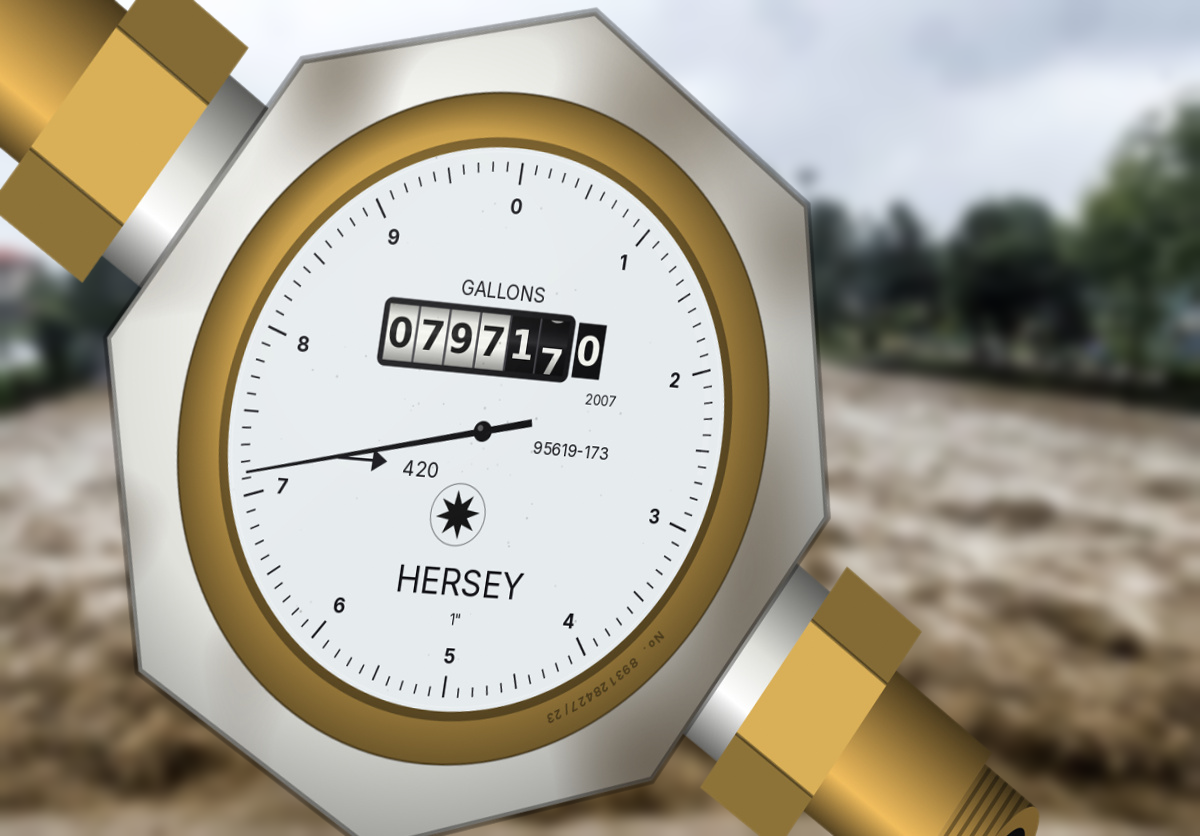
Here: 797167.1 (gal)
